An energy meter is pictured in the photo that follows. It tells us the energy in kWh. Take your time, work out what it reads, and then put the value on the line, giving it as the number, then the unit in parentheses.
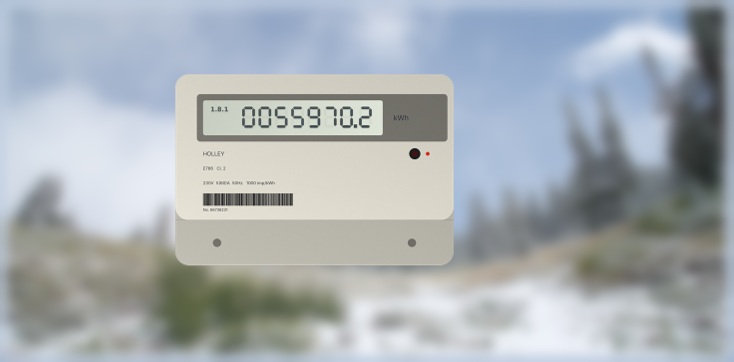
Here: 55970.2 (kWh)
